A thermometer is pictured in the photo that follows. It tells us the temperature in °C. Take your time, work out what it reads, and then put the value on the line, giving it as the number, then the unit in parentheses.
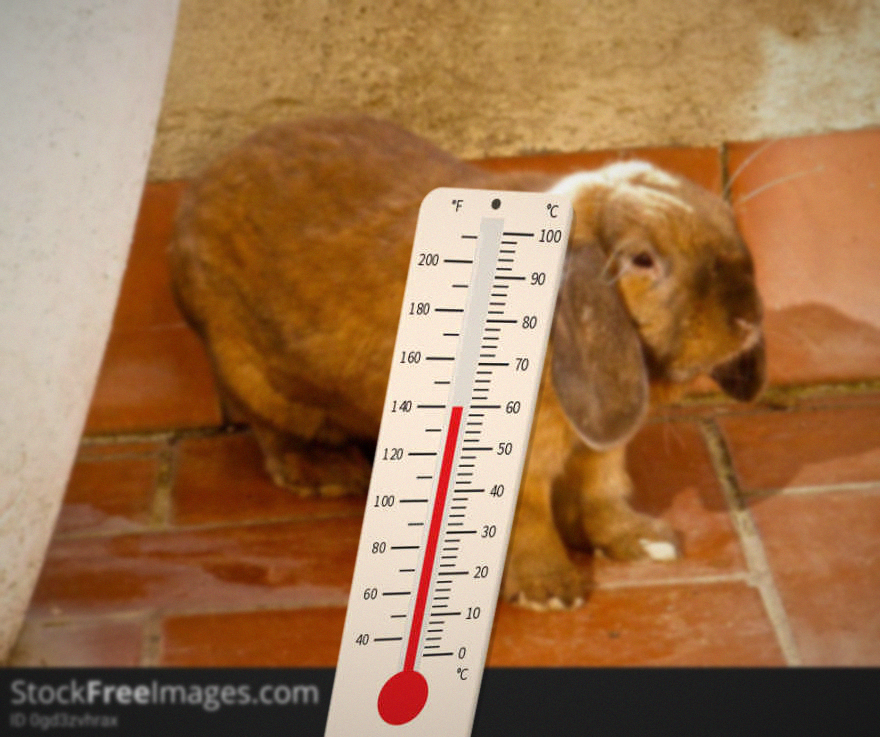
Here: 60 (°C)
